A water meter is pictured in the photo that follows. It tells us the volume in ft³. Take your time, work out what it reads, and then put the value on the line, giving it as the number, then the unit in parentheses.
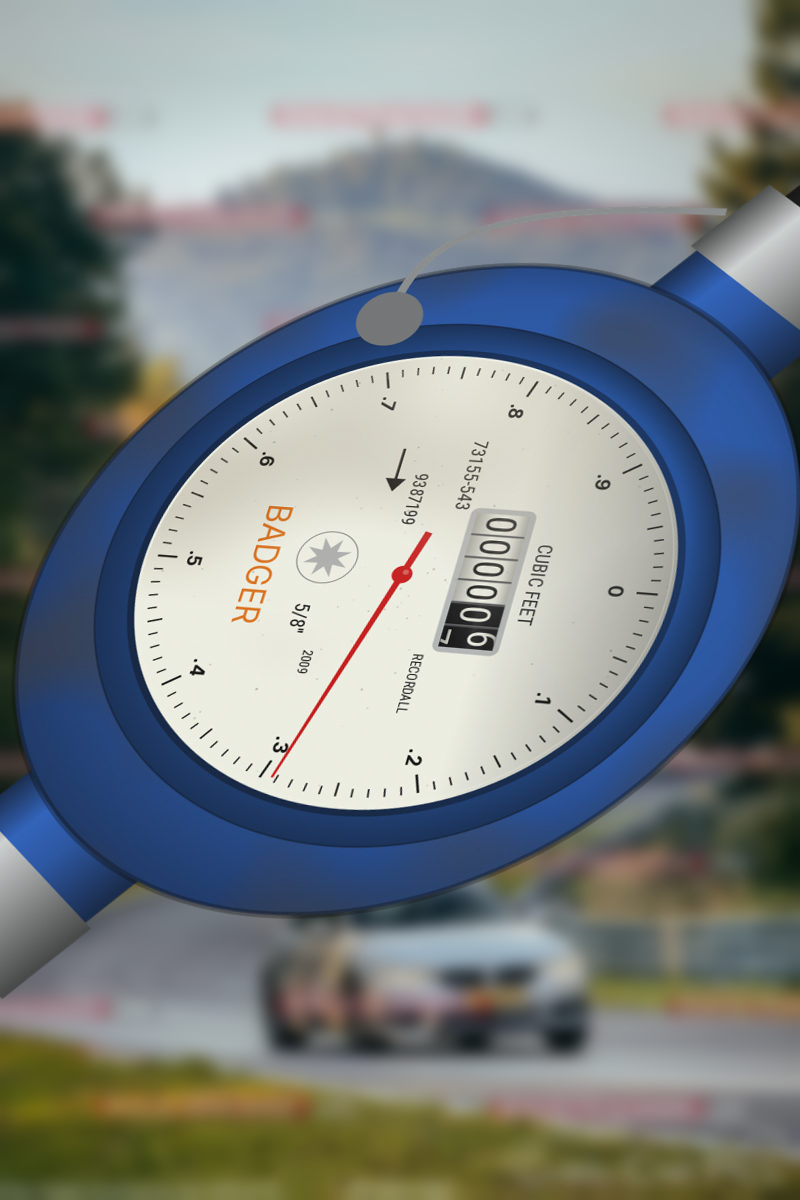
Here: 6.29 (ft³)
